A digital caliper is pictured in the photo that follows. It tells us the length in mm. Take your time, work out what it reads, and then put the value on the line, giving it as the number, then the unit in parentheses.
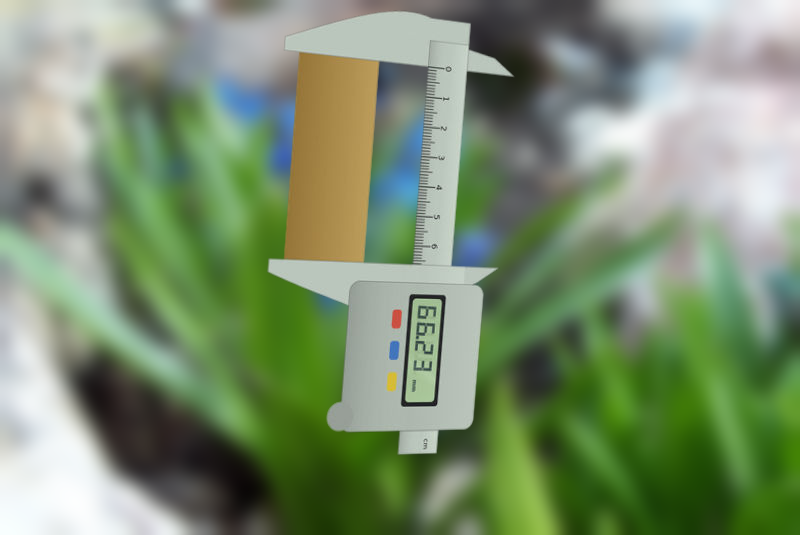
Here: 66.23 (mm)
